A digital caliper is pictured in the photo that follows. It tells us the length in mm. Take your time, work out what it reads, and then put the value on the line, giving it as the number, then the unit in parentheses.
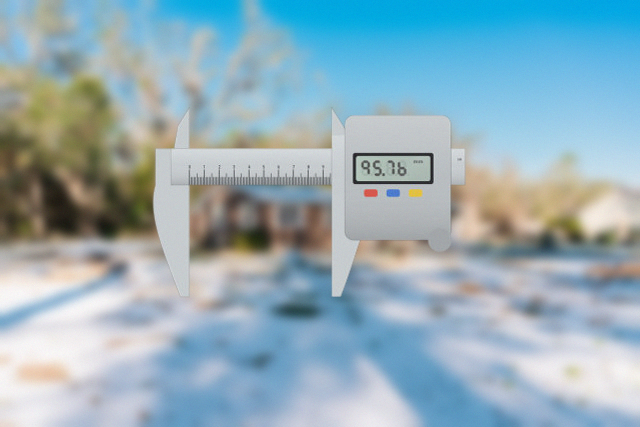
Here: 95.76 (mm)
